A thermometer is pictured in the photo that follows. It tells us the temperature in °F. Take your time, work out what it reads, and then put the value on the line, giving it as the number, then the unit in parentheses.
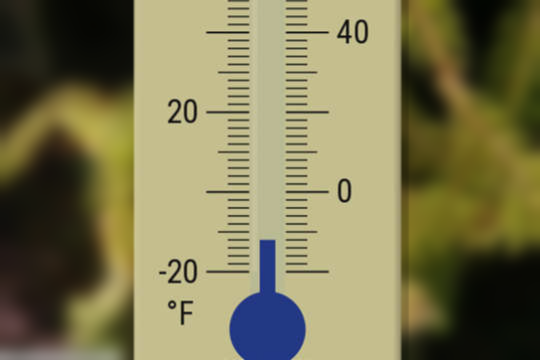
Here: -12 (°F)
